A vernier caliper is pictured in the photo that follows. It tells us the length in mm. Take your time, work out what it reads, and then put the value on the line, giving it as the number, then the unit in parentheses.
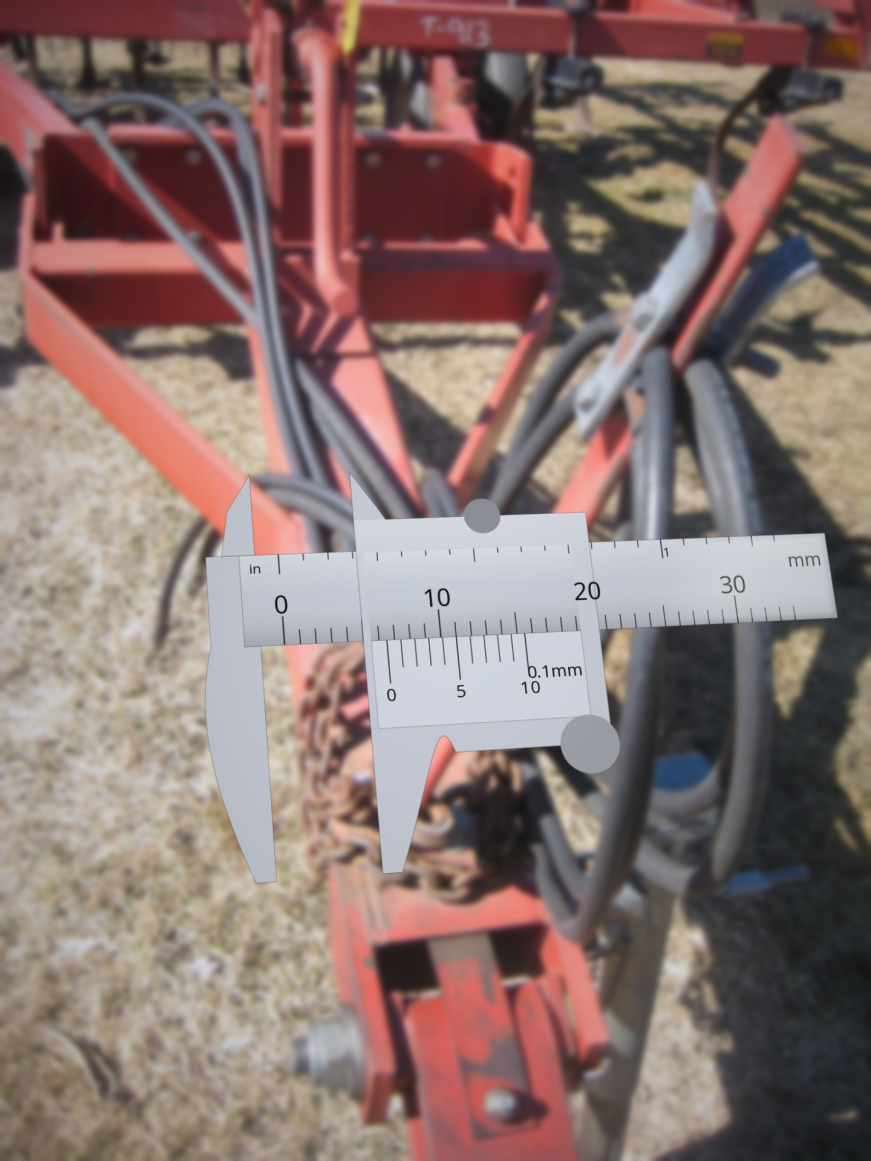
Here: 6.5 (mm)
